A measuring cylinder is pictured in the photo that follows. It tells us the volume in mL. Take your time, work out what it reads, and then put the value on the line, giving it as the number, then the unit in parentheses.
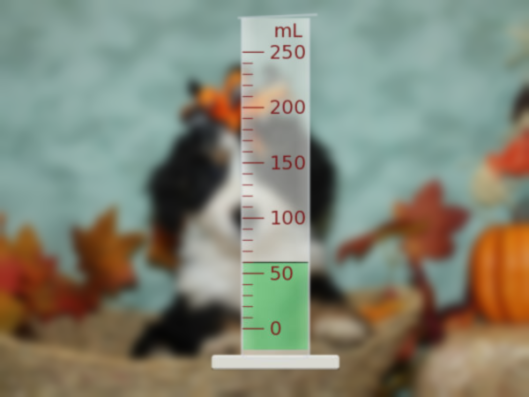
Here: 60 (mL)
